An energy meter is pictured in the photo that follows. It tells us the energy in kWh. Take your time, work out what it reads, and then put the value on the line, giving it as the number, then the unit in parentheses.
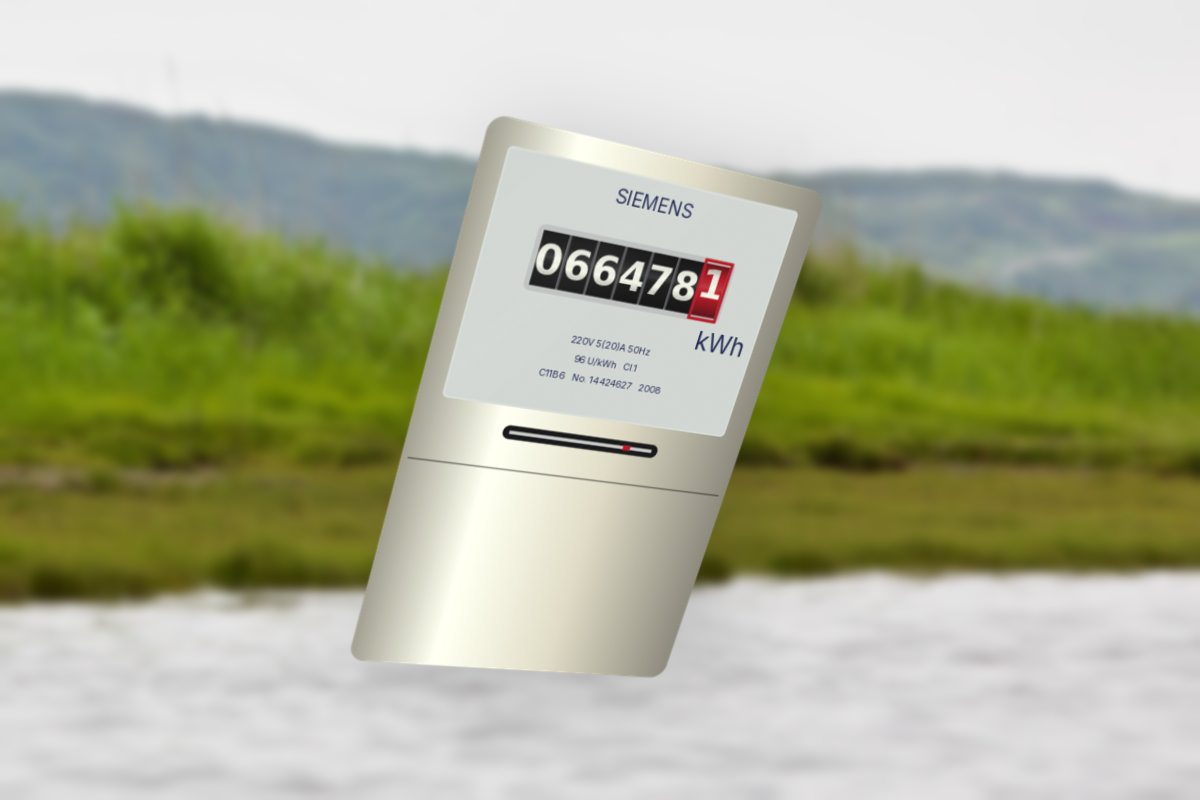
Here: 66478.1 (kWh)
